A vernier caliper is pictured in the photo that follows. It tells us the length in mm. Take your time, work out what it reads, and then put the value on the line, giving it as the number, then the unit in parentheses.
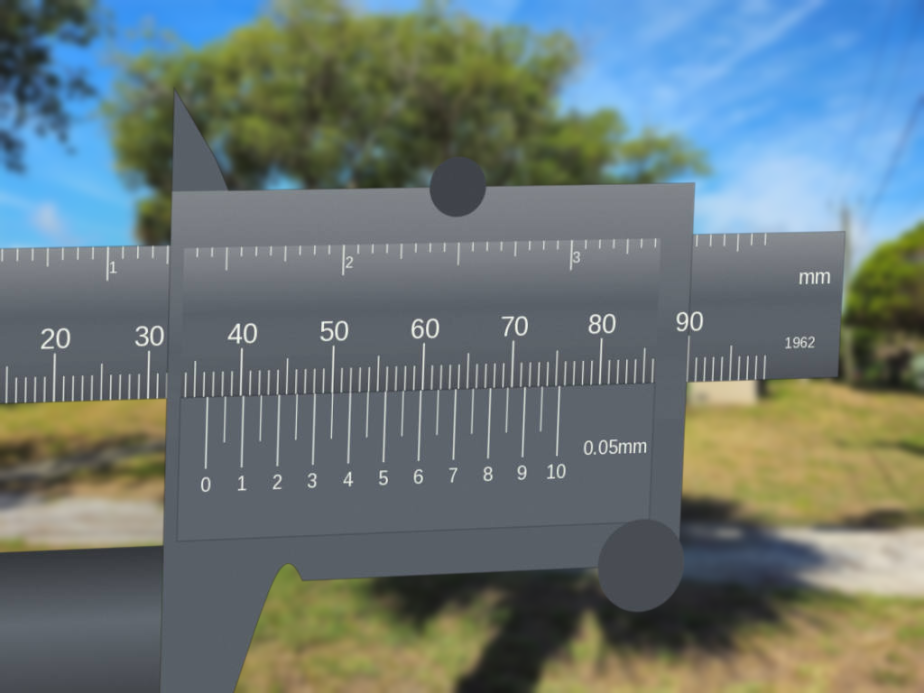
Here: 36.4 (mm)
